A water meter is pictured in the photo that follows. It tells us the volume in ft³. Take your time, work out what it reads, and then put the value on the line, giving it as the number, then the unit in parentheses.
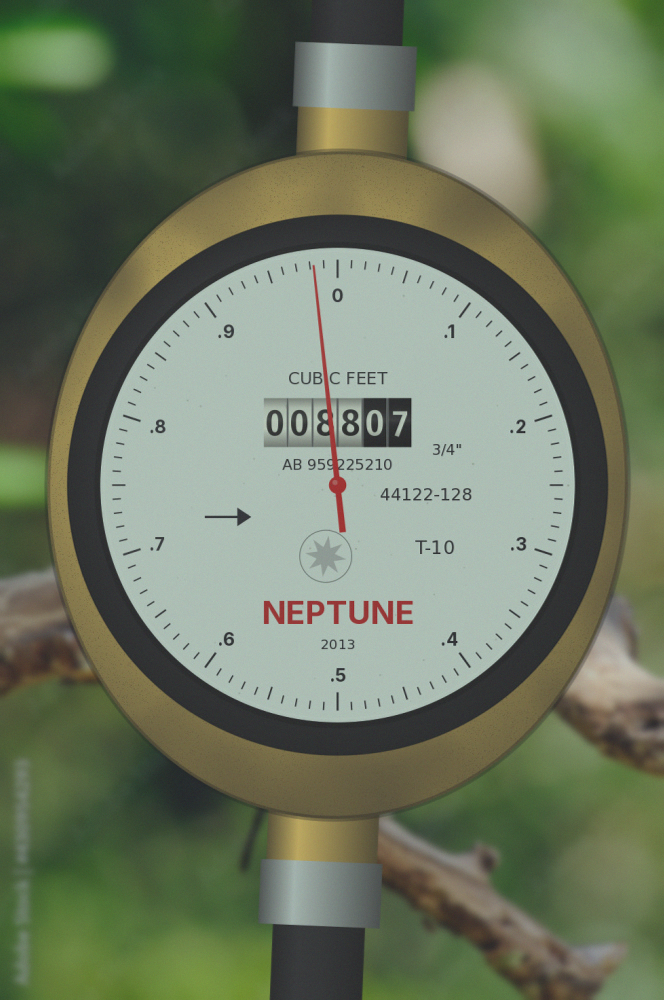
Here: 8806.98 (ft³)
